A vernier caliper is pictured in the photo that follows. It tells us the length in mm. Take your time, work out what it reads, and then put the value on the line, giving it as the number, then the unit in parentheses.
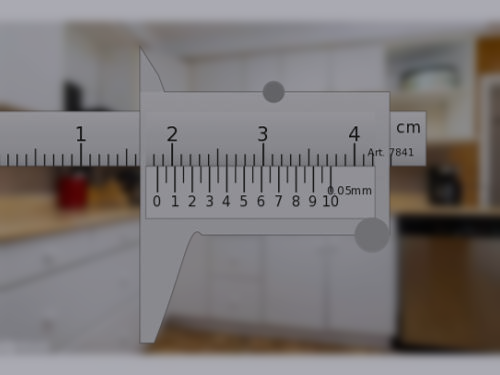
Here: 18.4 (mm)
